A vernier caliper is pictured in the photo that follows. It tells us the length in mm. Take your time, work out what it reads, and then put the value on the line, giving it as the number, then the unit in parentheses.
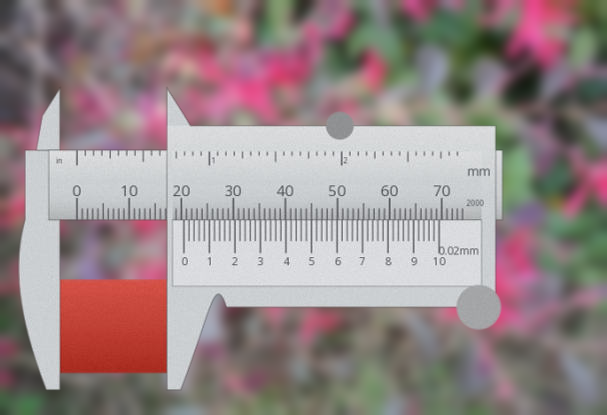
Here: 20.5 (mm)
